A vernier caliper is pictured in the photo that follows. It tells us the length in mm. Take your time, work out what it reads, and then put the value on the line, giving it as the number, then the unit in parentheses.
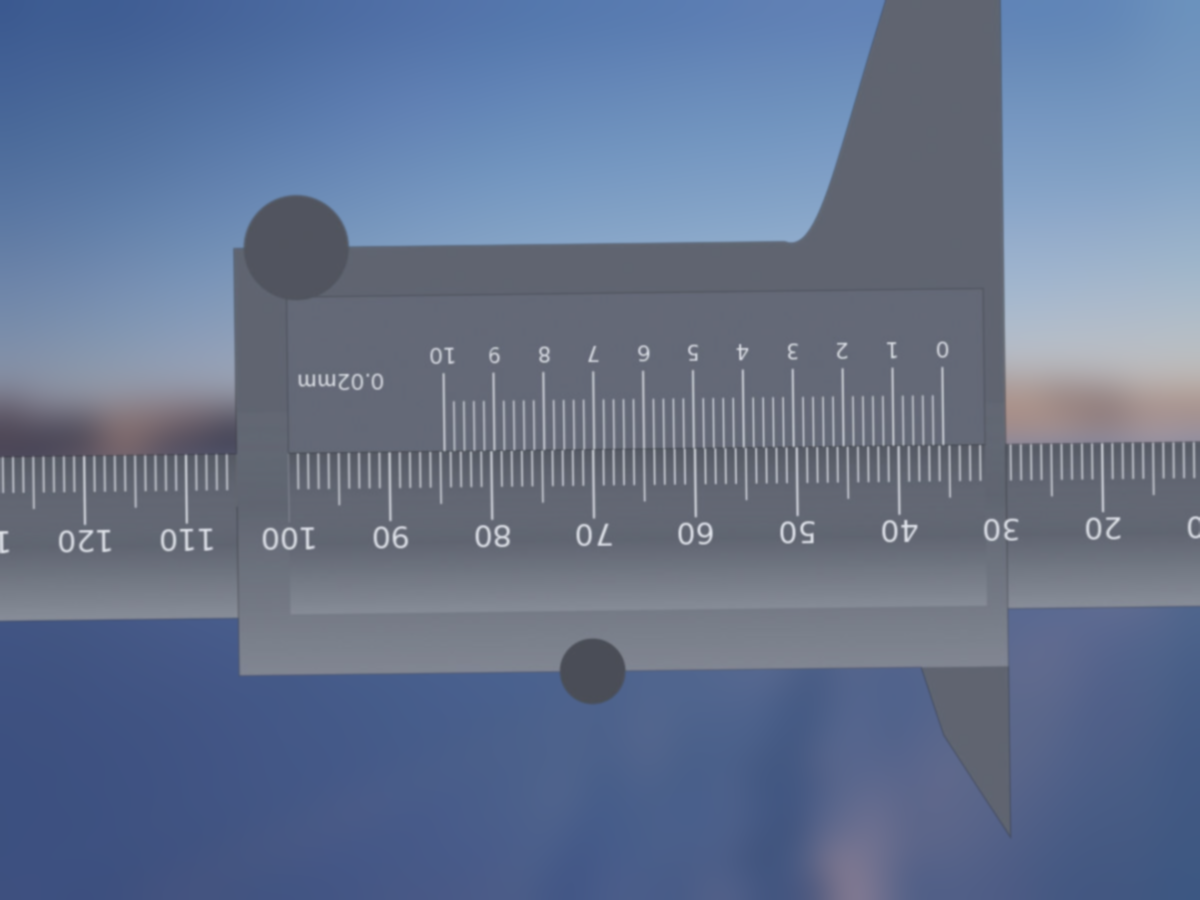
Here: 35.6 (mm)
